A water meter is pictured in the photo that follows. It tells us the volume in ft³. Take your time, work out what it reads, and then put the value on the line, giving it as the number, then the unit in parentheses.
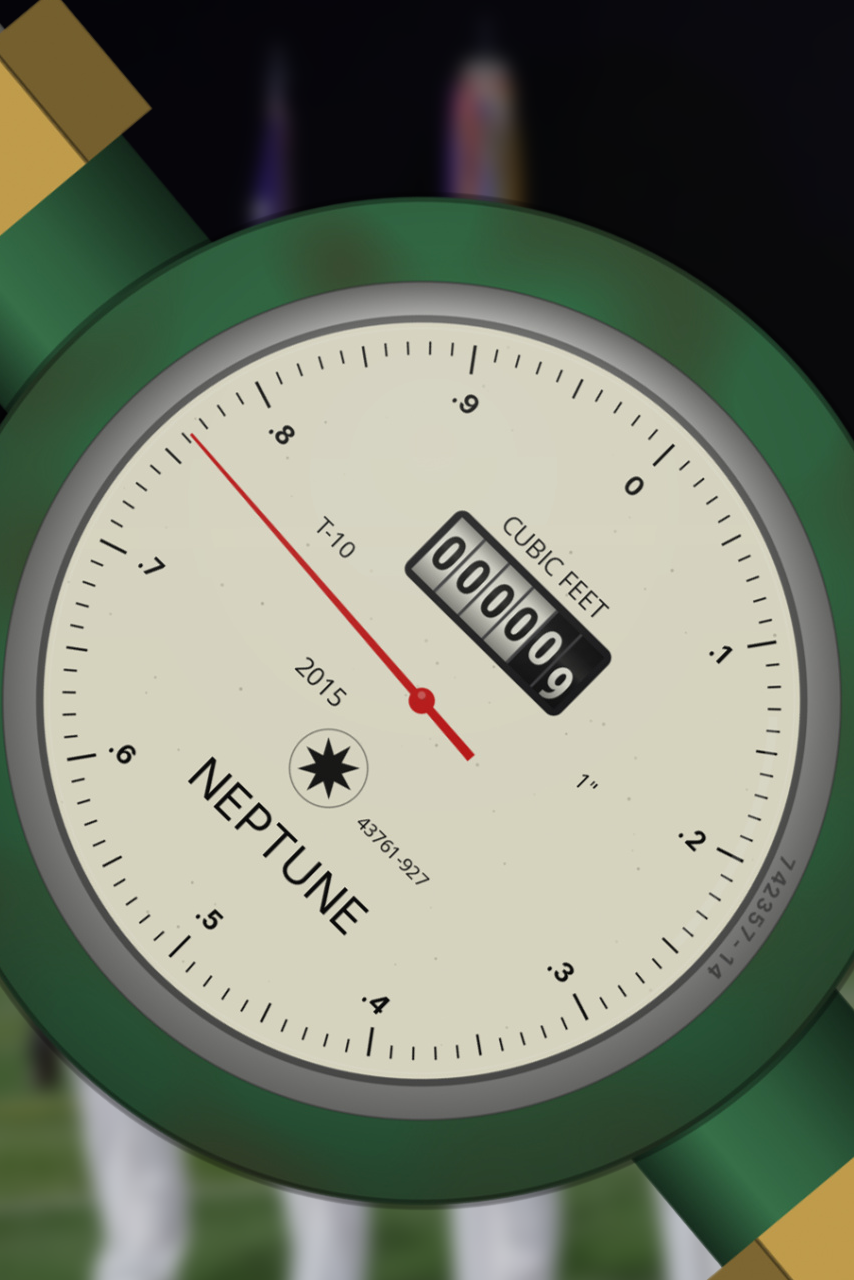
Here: 8.76 (ft³)
